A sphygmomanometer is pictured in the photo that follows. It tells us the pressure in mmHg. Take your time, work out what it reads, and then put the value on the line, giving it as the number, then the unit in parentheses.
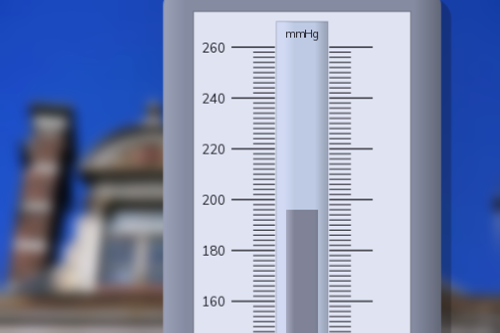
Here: 196 (mmHg)
